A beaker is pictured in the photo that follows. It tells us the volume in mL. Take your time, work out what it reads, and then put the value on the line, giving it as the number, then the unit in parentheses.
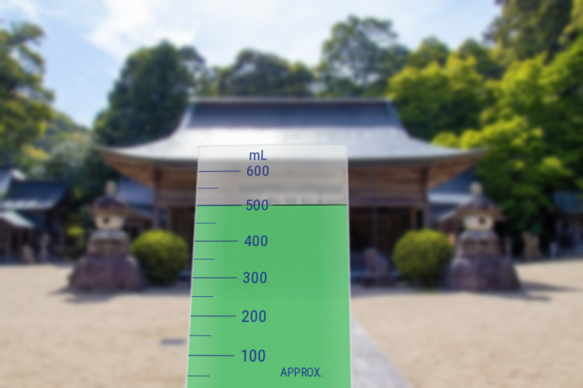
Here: 500 (mL)
